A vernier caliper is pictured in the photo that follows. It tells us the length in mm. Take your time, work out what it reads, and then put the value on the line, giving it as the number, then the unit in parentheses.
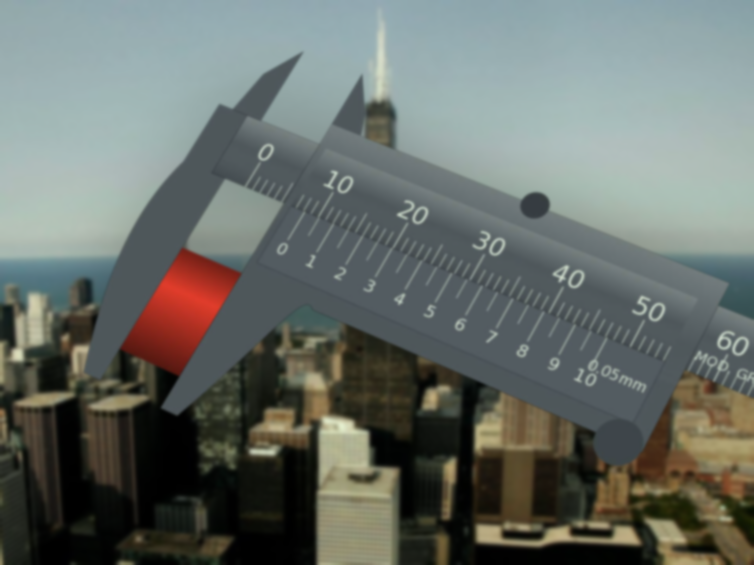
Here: 8.2 (mm)
